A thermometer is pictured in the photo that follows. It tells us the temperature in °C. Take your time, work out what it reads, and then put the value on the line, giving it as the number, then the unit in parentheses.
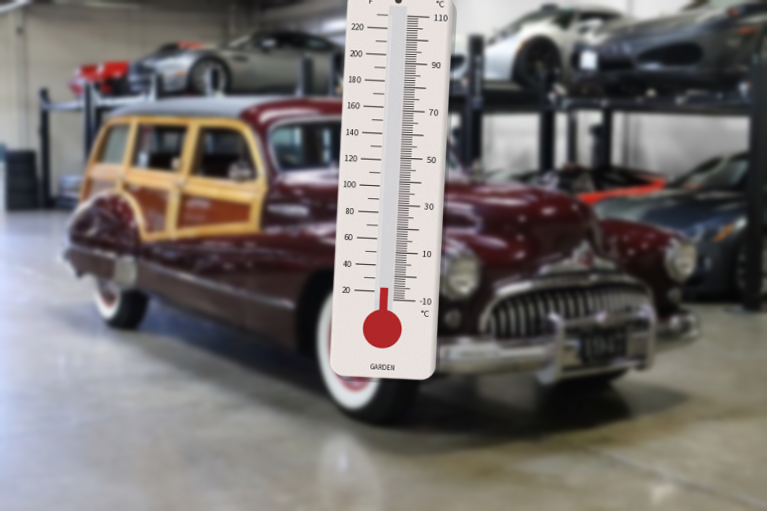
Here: -5 (°C)
